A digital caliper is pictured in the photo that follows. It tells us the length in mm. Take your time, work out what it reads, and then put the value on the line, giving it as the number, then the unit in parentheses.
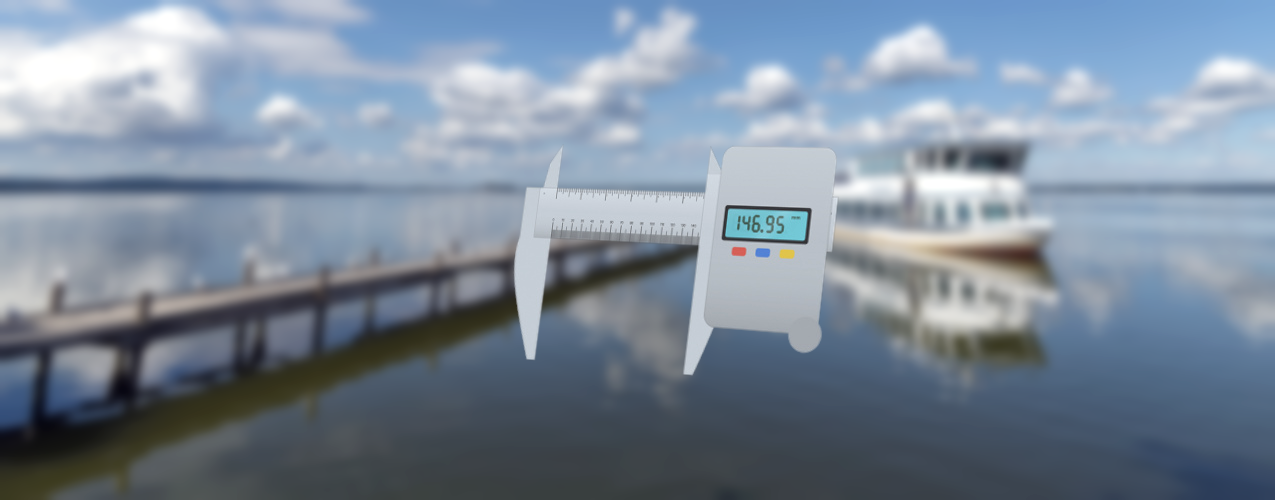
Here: 146.95 (mm)
